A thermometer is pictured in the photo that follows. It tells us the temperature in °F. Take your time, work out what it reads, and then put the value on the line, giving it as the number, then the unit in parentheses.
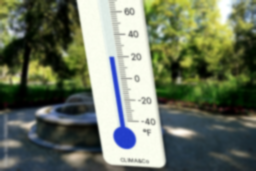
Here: 20 (°F)
